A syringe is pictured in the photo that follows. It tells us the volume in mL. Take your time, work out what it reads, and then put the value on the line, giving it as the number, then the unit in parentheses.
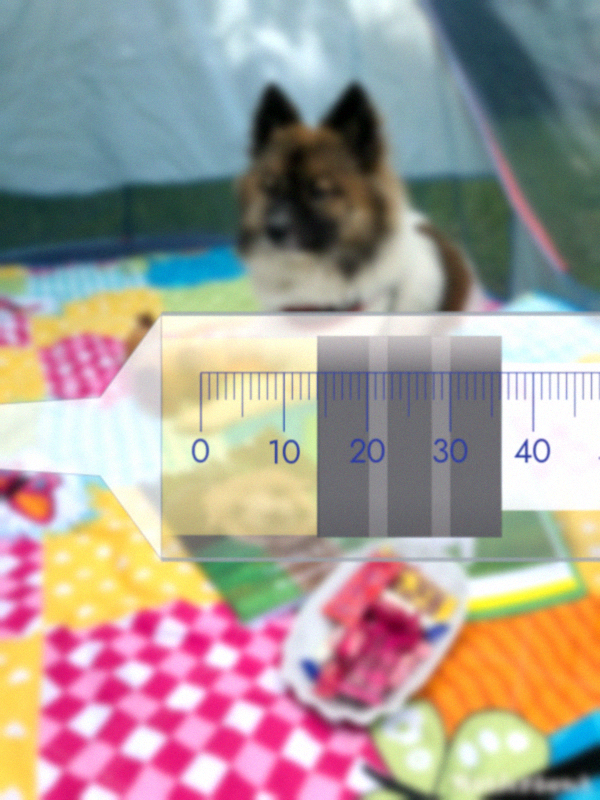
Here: 14 (mL)
